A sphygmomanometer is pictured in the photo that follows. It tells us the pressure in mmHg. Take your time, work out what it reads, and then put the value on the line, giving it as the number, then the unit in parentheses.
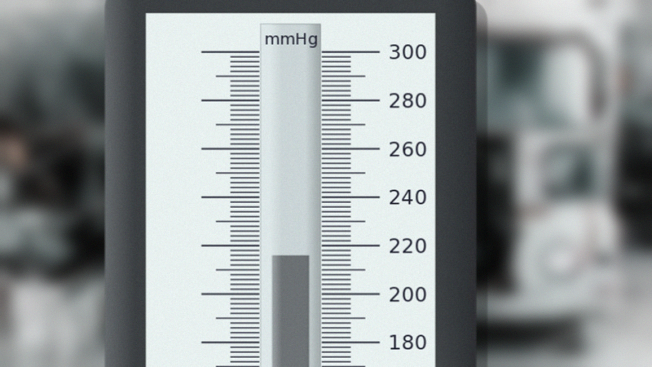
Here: 216 (mmHg)
